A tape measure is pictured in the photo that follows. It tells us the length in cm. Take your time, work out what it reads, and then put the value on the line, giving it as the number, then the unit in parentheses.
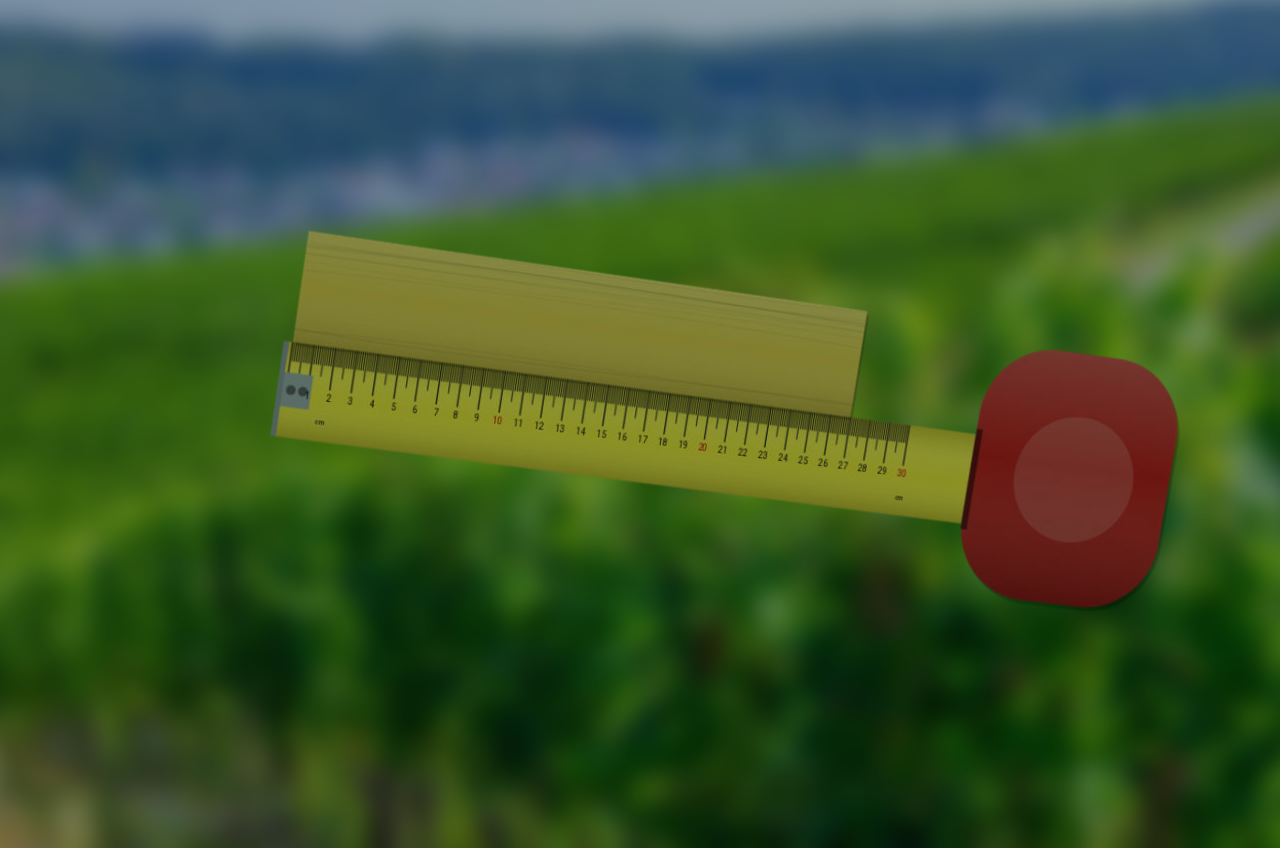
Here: 27 (cm)
